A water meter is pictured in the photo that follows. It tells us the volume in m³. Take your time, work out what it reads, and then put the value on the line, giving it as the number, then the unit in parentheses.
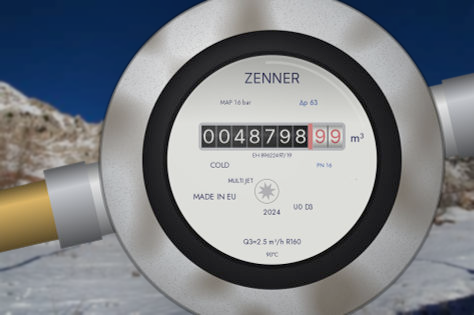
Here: 48798.99 (m³)
